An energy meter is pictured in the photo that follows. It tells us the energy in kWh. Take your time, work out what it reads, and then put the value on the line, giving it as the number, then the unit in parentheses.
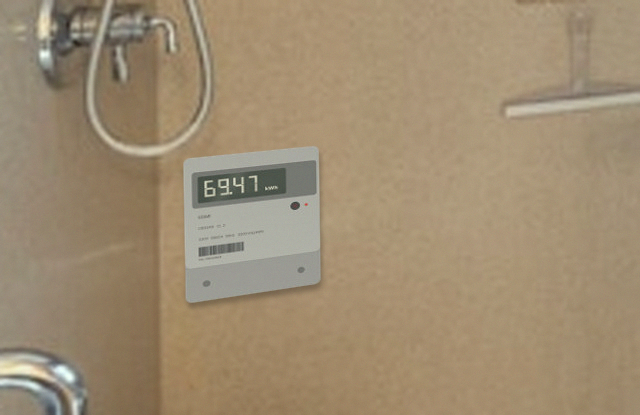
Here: 69.47 (kWh)
